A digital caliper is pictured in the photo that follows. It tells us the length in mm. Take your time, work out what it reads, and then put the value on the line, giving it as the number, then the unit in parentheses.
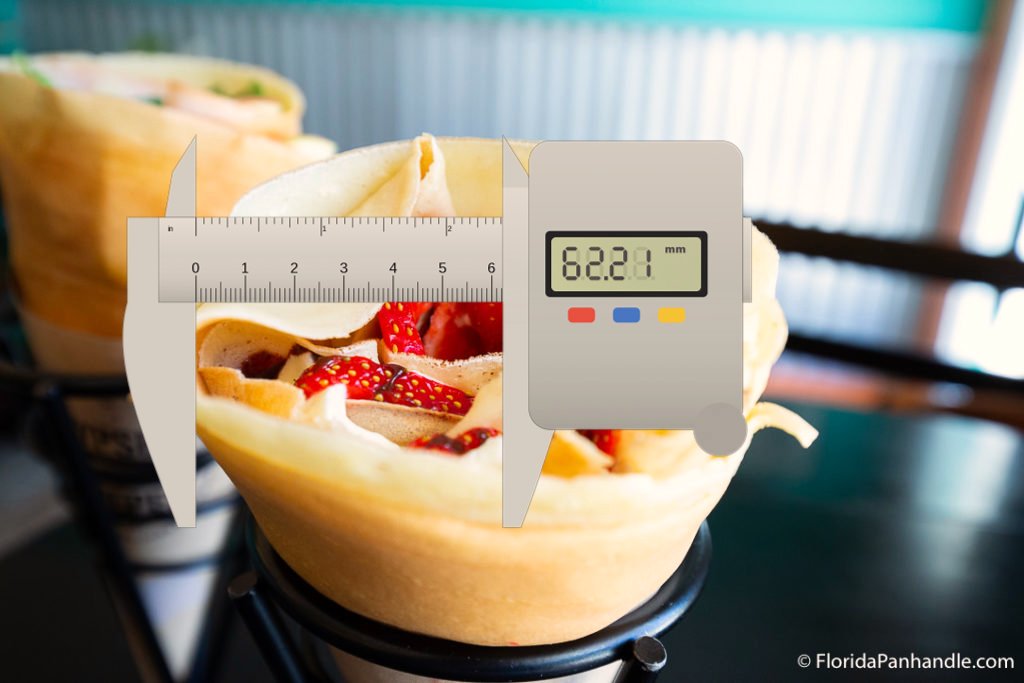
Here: 62.21 (mm)
